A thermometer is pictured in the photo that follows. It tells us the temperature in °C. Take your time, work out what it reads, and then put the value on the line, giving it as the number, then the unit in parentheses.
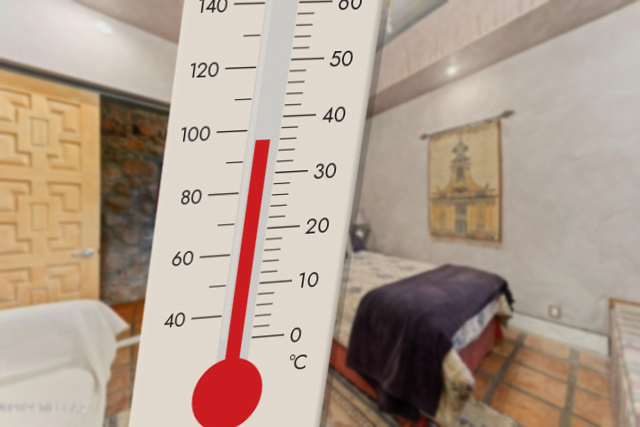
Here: 36 (°C)
